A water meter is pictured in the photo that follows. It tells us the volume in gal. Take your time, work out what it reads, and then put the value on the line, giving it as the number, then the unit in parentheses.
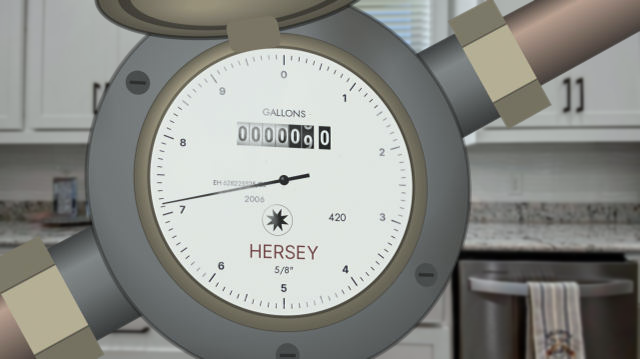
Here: 87.1 (gal)
